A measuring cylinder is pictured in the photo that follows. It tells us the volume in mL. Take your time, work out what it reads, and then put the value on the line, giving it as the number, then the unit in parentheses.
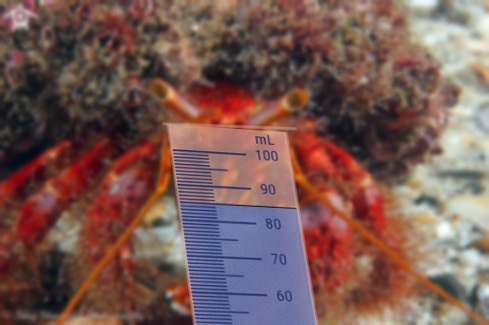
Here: 85 (mL)
